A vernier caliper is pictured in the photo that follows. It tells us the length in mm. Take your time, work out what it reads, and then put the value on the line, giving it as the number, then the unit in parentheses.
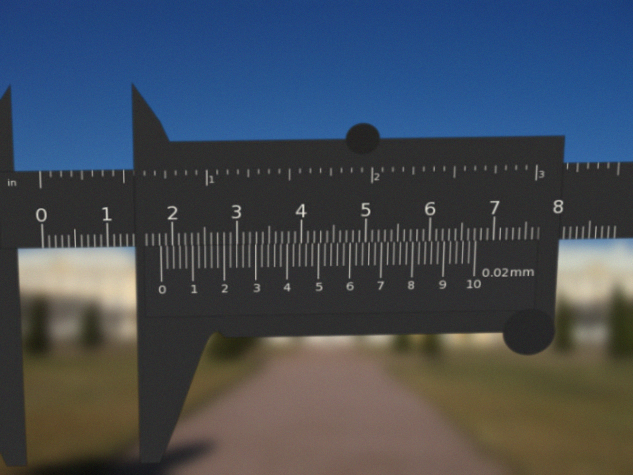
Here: 18.2 (mm)
